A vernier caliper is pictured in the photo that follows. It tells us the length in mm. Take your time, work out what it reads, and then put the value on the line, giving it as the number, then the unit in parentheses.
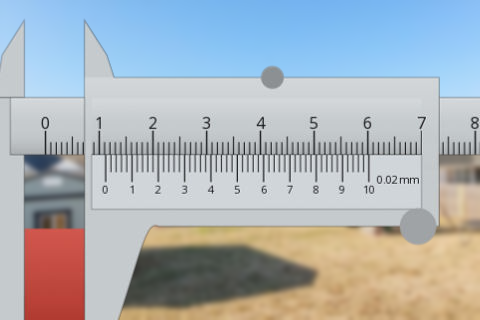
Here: 11.2 (mm)
